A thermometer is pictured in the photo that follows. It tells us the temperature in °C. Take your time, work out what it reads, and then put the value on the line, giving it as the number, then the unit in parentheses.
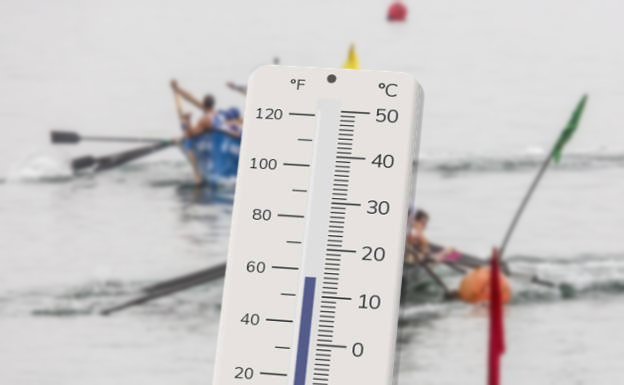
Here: 14 (°C)
